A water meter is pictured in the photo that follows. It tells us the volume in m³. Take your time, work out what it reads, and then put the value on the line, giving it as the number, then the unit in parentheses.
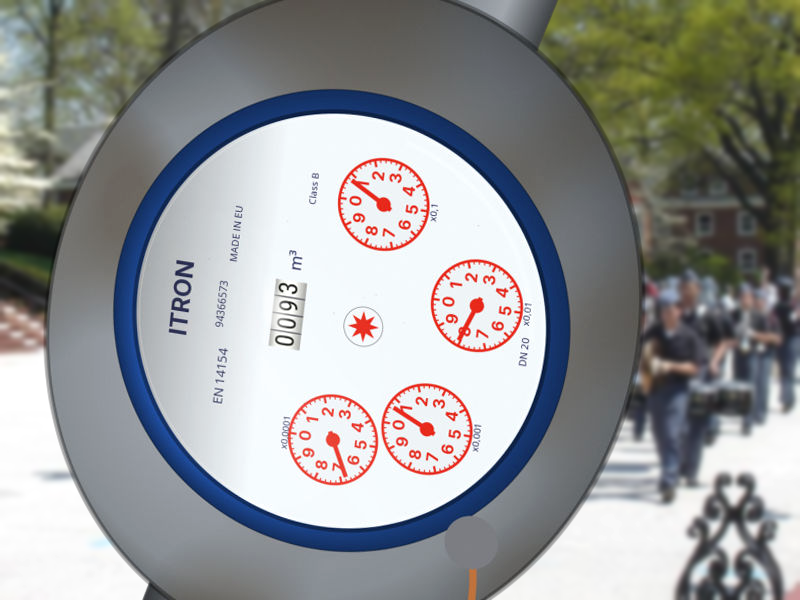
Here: 93.0806 (m³)
